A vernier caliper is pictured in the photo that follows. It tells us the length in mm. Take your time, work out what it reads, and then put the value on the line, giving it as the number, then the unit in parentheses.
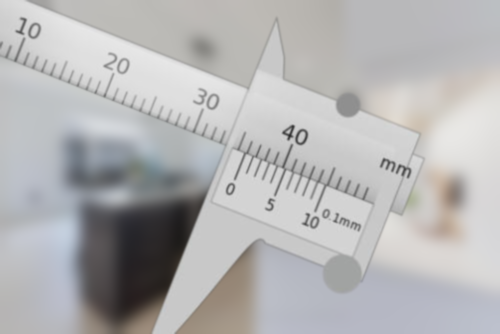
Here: 35.8 (mm)
